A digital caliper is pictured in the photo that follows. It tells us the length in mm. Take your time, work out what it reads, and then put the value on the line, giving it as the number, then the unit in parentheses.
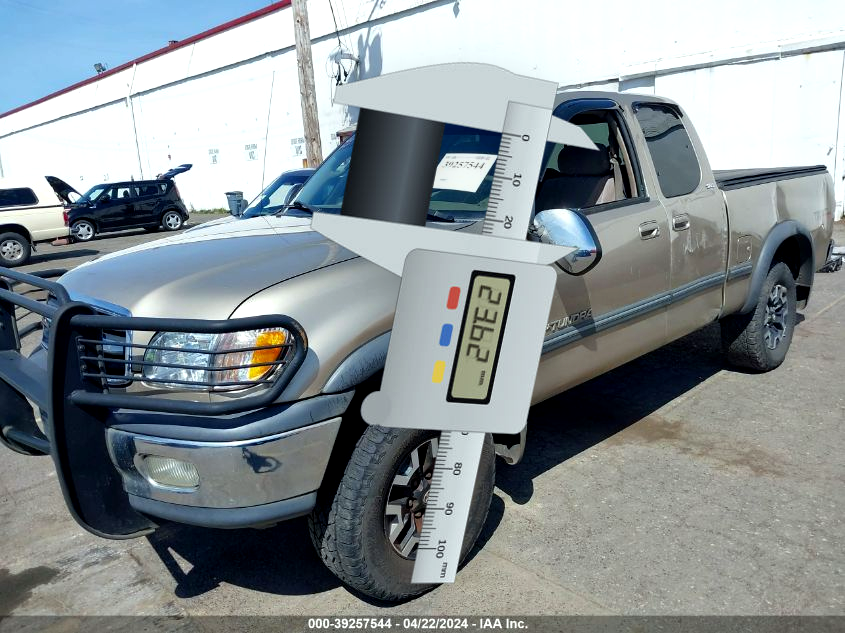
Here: 23.62 (mm)
